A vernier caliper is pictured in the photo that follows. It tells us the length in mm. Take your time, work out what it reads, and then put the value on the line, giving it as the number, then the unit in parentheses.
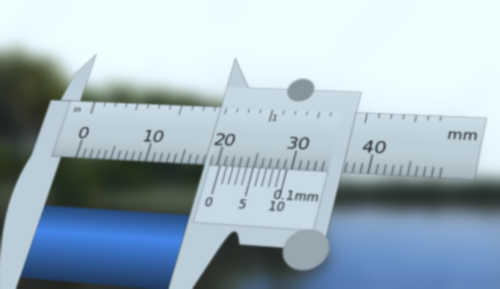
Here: 20.4 (mm)
